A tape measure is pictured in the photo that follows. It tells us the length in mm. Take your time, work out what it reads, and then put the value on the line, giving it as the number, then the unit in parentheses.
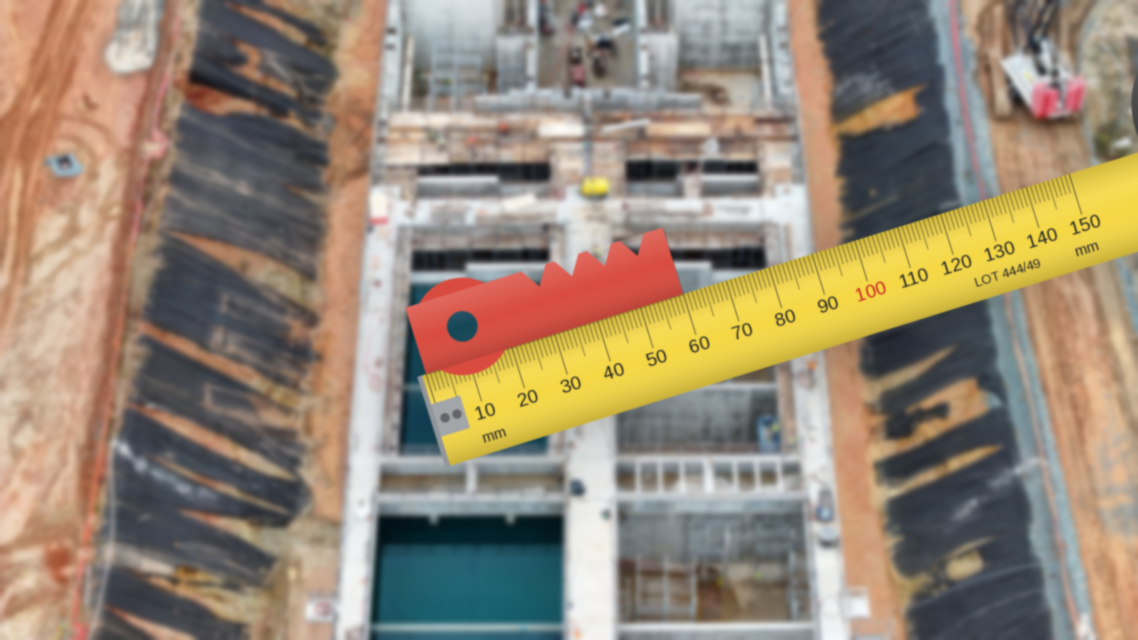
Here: 60 (mm)
